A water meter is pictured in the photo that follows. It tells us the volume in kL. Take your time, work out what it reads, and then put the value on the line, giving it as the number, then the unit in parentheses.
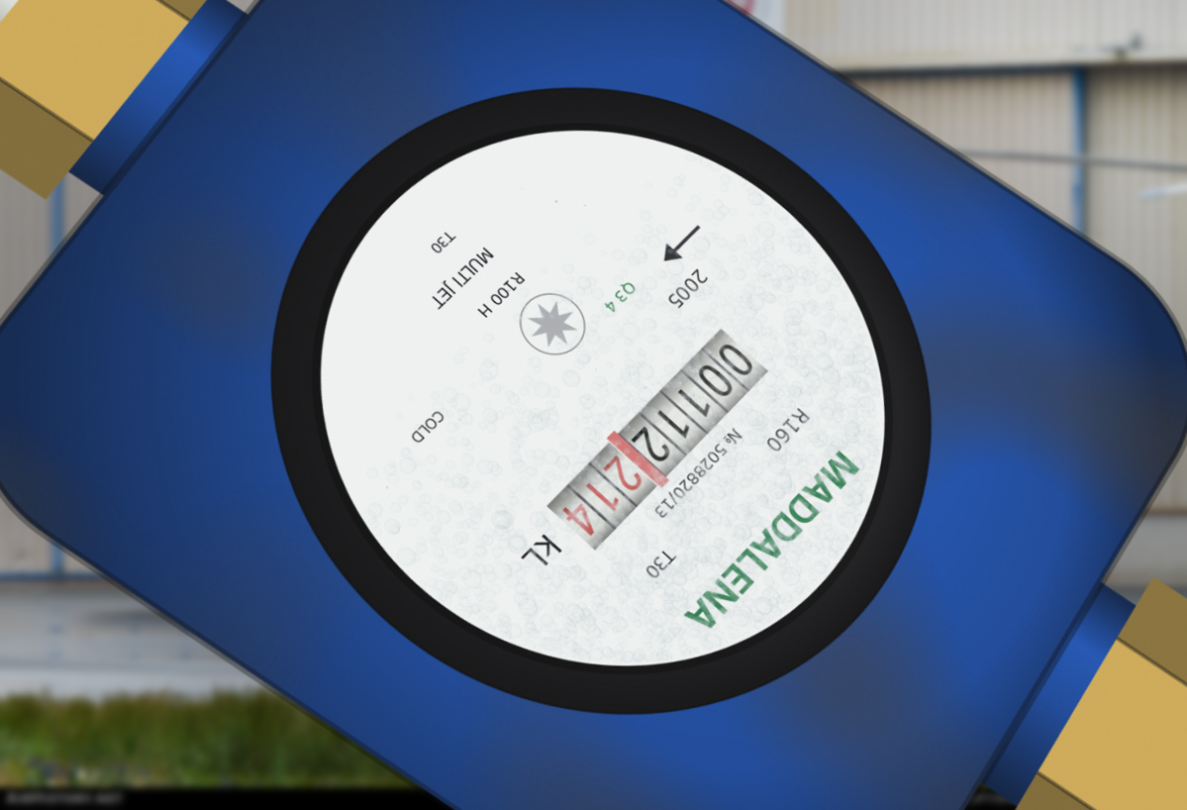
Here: 112.214 (kL)
